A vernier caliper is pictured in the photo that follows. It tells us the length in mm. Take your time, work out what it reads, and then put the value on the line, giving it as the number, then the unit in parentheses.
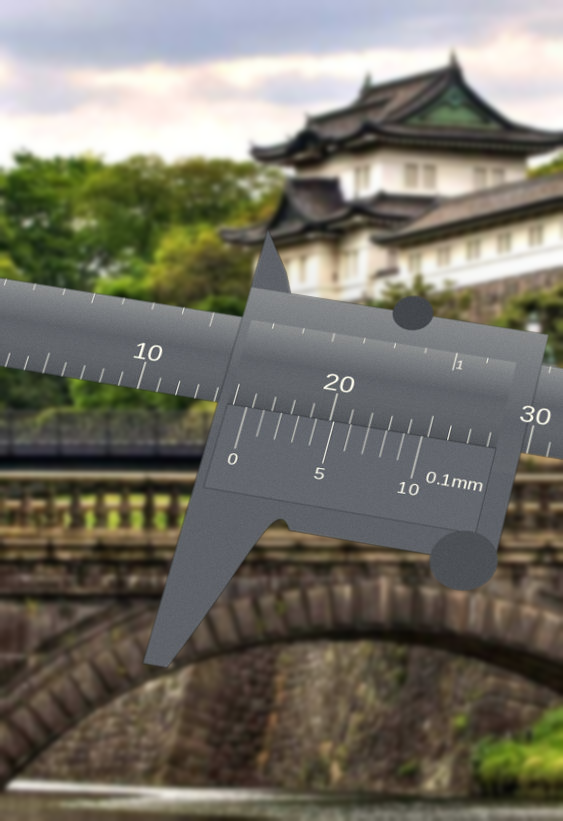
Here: 15.7 (mm)
